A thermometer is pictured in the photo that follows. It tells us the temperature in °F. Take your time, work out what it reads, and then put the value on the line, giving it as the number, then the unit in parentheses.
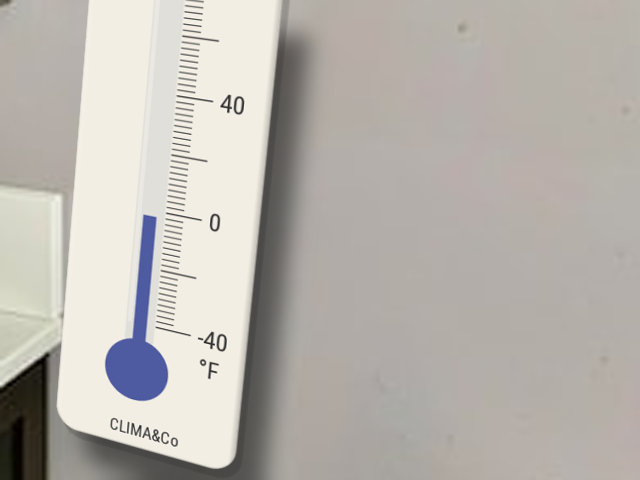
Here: -2 (°F)
